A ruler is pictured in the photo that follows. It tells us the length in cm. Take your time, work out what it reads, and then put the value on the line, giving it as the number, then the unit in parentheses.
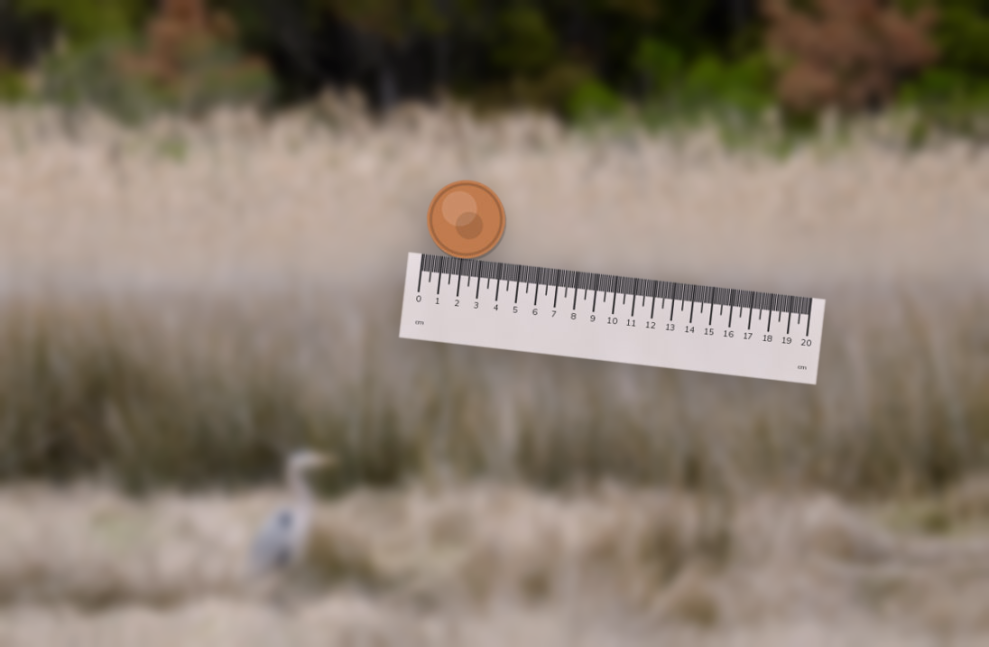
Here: 4 (cm)
